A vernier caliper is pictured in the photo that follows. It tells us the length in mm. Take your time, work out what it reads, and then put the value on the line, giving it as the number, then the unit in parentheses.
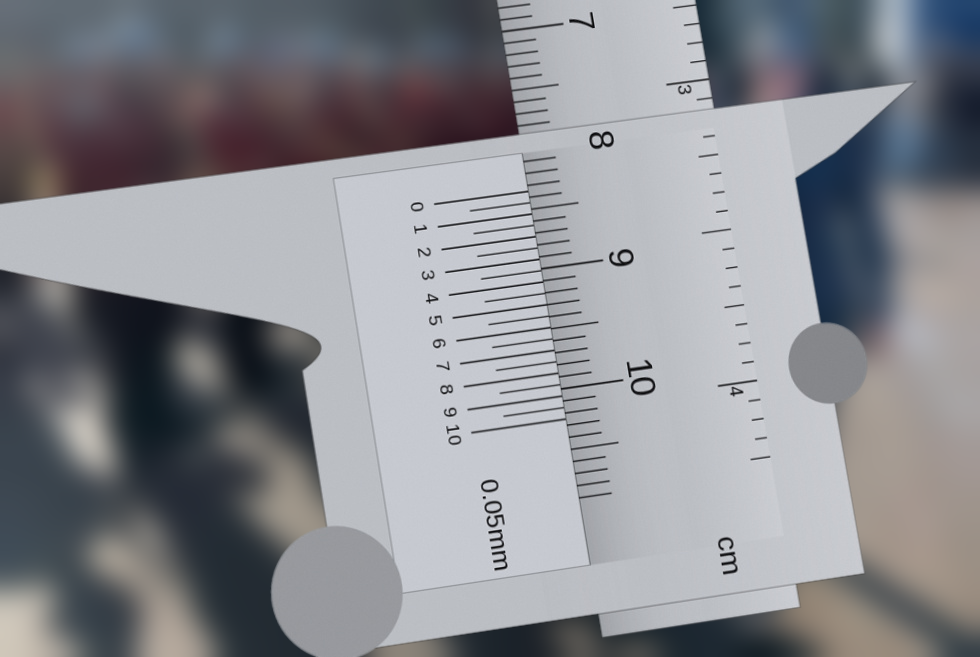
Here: 83.5 (mm)
